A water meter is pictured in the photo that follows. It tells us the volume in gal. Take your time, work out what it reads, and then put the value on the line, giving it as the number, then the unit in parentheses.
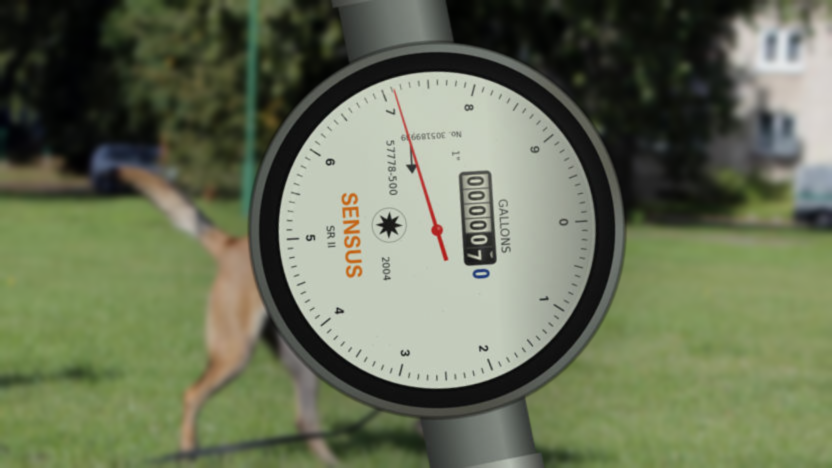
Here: 67.1 (gal)
